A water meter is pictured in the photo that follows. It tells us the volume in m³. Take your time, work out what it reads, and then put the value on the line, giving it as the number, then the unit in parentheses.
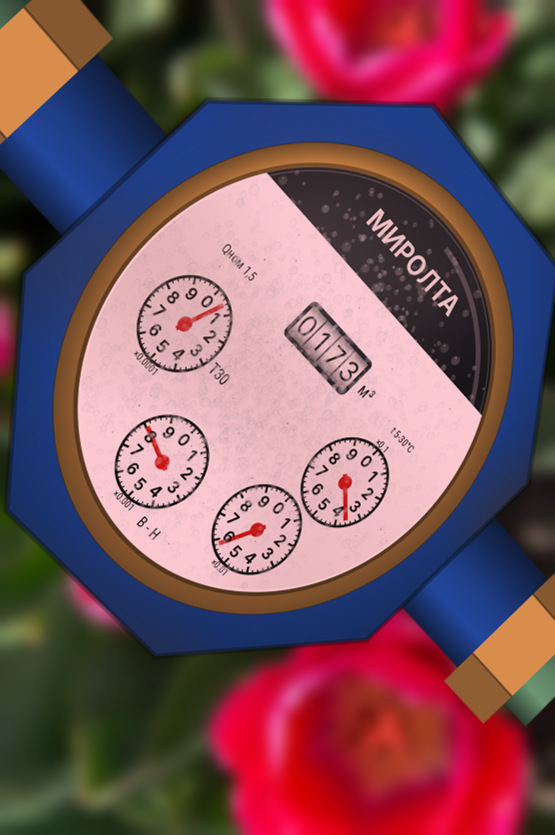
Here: 173.3580 (m³)
